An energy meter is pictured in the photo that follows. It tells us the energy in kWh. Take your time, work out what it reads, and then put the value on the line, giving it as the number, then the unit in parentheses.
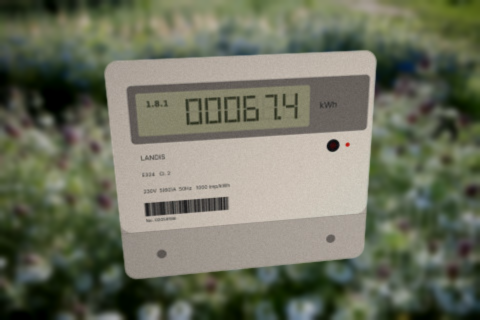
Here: 67.4 (kWh)
